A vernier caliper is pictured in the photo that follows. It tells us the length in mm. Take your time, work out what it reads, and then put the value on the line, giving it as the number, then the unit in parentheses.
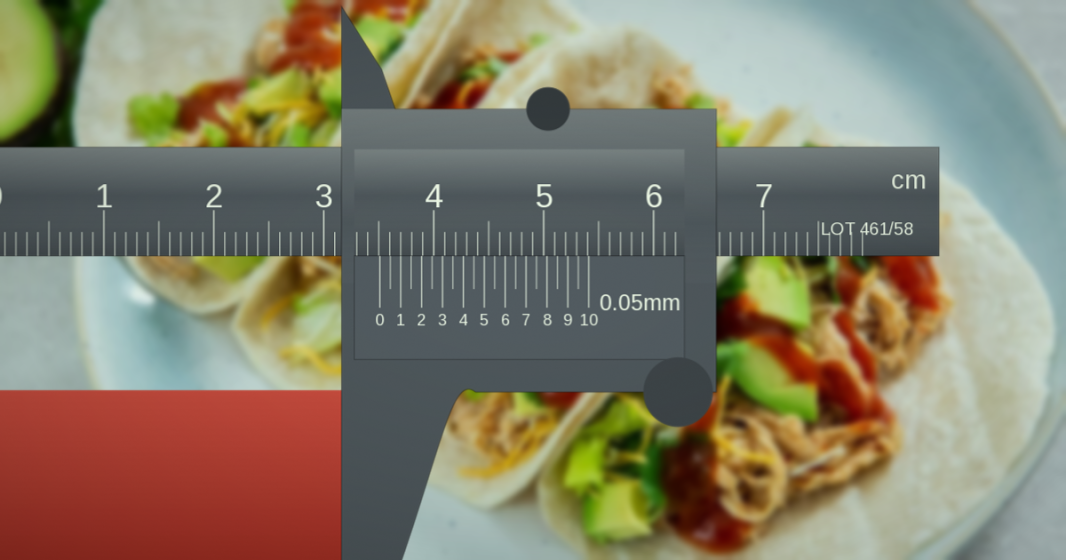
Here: 35.1 (mm)
